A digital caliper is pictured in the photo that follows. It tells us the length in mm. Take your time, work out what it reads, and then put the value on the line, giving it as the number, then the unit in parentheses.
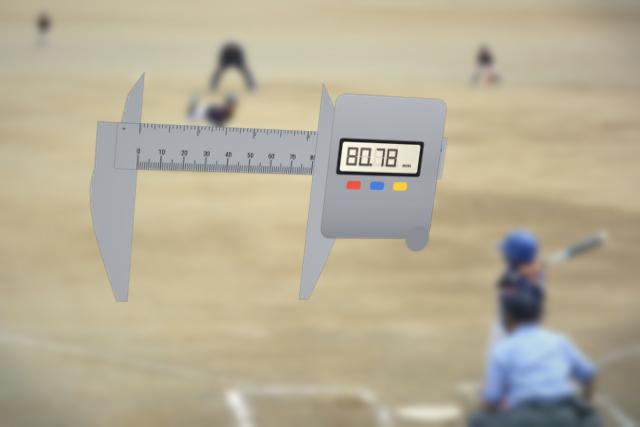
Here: 80.78 (mm)
